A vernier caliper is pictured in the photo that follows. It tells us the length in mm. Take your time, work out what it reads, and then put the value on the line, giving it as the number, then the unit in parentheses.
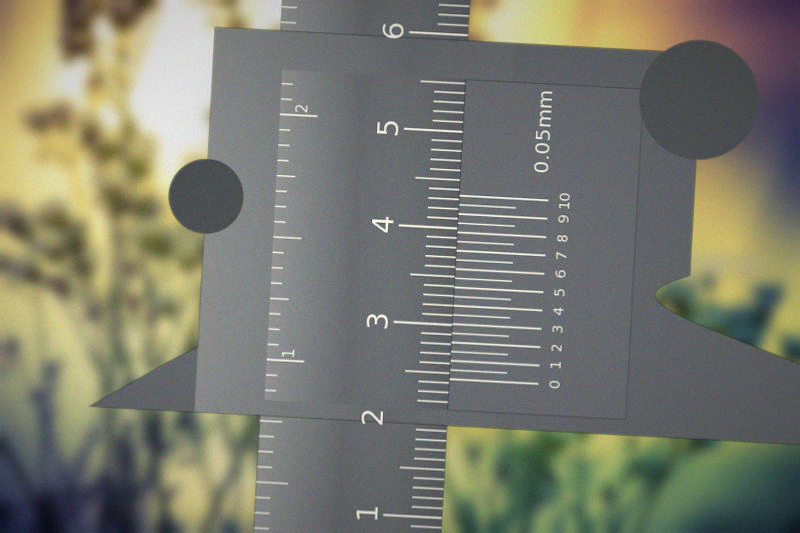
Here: 24.4 (mm)
